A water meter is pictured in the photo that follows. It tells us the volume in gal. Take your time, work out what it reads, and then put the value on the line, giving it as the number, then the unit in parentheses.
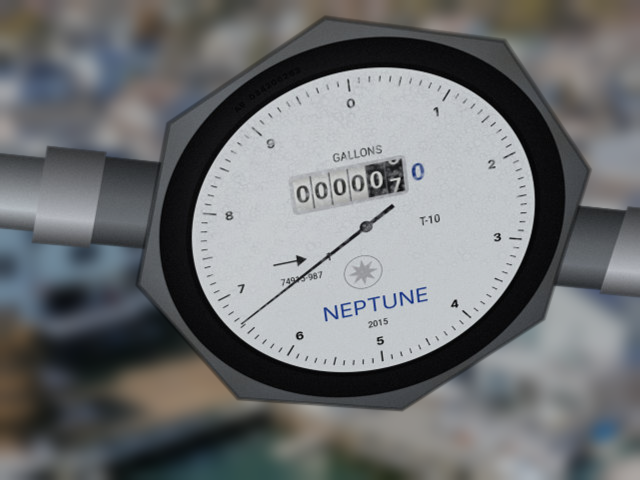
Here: 66.6 (gal)
